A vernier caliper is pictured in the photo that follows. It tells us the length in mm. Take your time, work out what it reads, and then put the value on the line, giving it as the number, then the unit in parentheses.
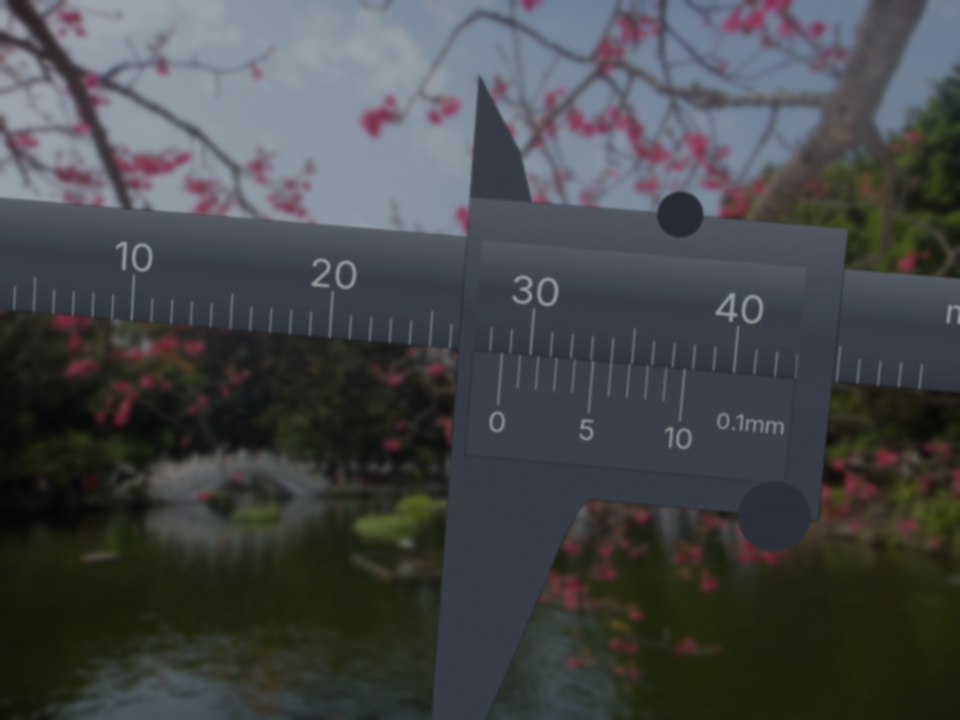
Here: 28.6 (mm)
